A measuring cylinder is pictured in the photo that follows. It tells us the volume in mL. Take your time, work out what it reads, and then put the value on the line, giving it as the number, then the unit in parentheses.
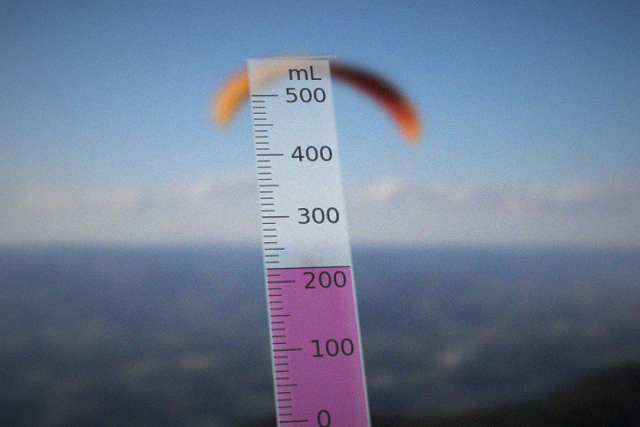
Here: 220 (mL)
